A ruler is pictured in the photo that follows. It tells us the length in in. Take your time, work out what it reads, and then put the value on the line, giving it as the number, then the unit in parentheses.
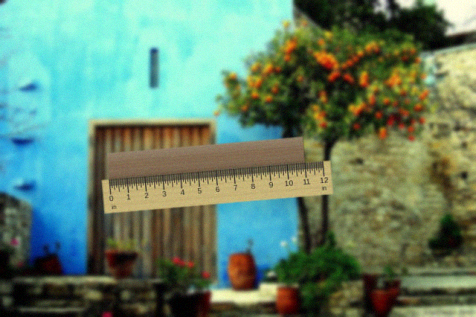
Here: 11 (in)
